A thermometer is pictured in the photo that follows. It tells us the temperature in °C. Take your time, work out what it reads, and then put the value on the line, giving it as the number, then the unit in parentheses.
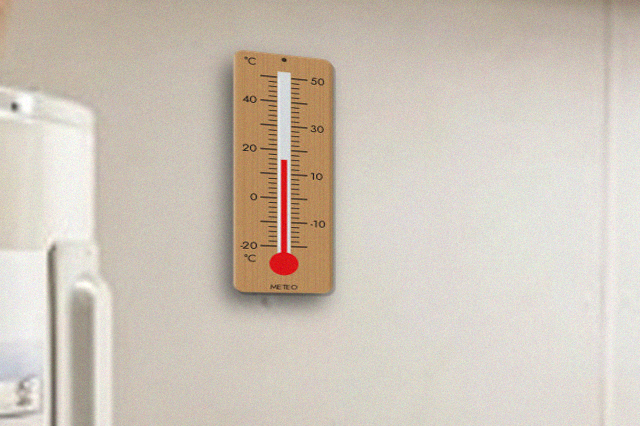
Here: 16 (°C)
